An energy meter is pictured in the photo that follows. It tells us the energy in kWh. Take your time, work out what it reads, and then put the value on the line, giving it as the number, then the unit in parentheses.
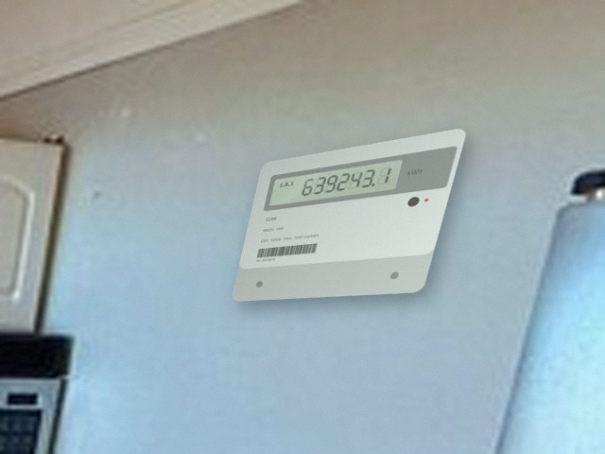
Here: 639243.1 (kWh)
